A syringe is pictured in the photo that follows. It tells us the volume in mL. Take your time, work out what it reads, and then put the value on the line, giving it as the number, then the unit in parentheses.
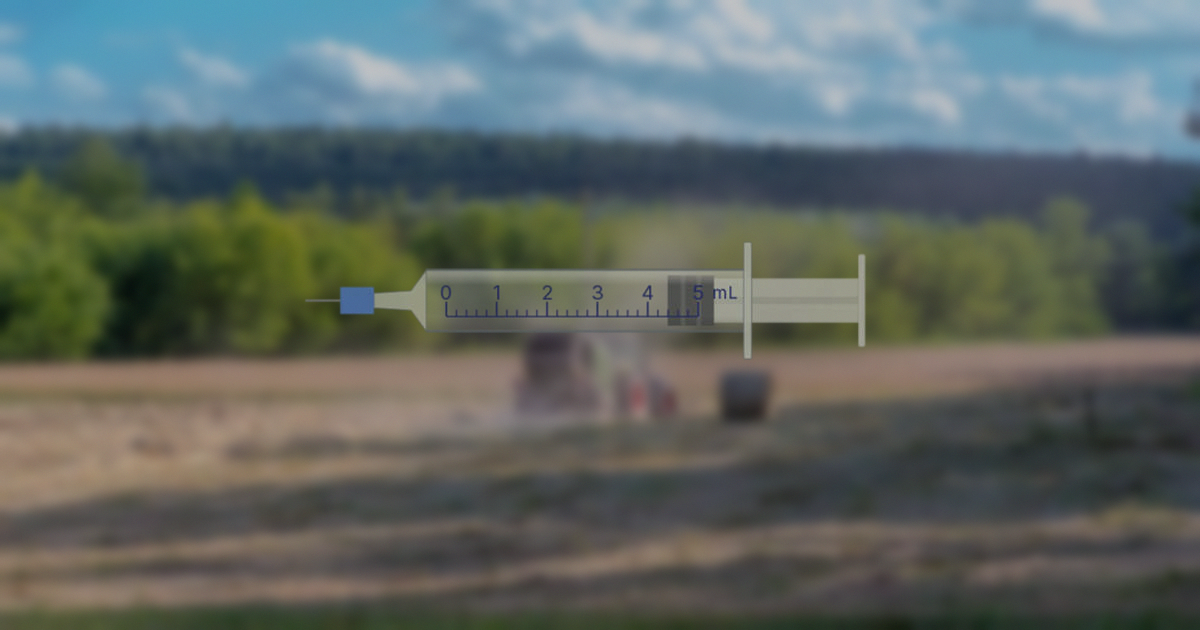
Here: 4.4 (mL)
